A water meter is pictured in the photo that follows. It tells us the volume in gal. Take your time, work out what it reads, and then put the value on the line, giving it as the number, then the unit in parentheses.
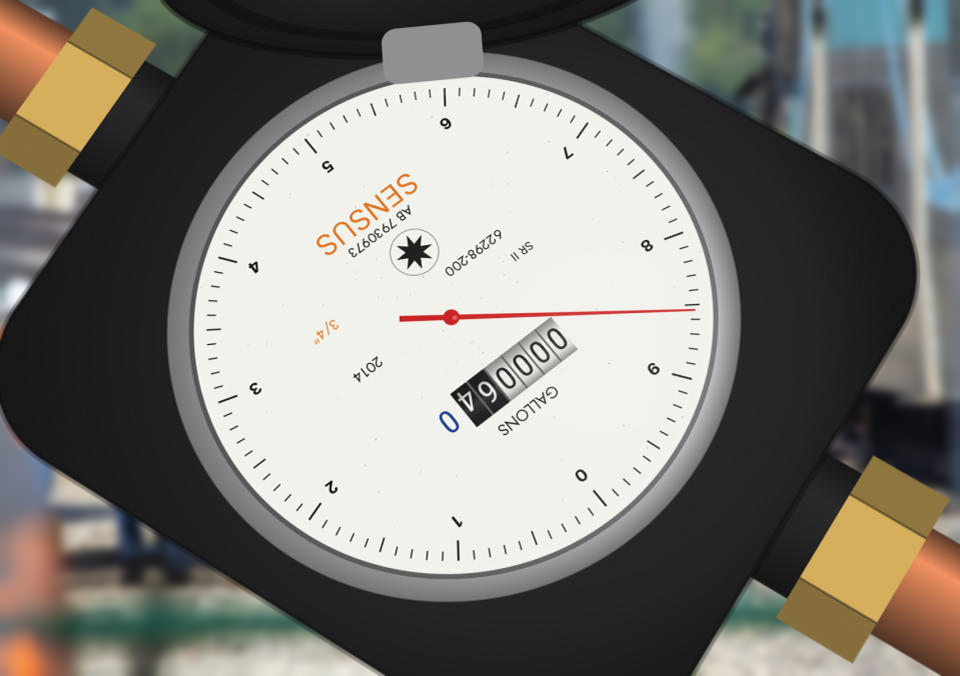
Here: 638.5 (gal)
